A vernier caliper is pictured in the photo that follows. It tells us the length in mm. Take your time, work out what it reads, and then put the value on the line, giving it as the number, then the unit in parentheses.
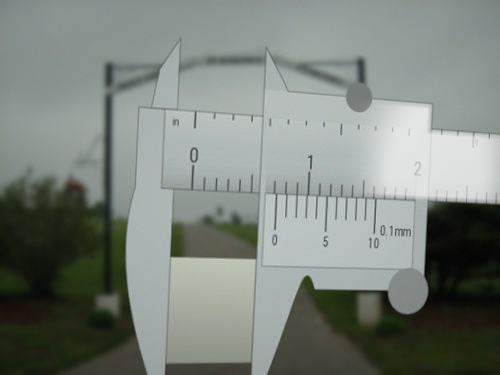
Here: 7.2 (mm)
